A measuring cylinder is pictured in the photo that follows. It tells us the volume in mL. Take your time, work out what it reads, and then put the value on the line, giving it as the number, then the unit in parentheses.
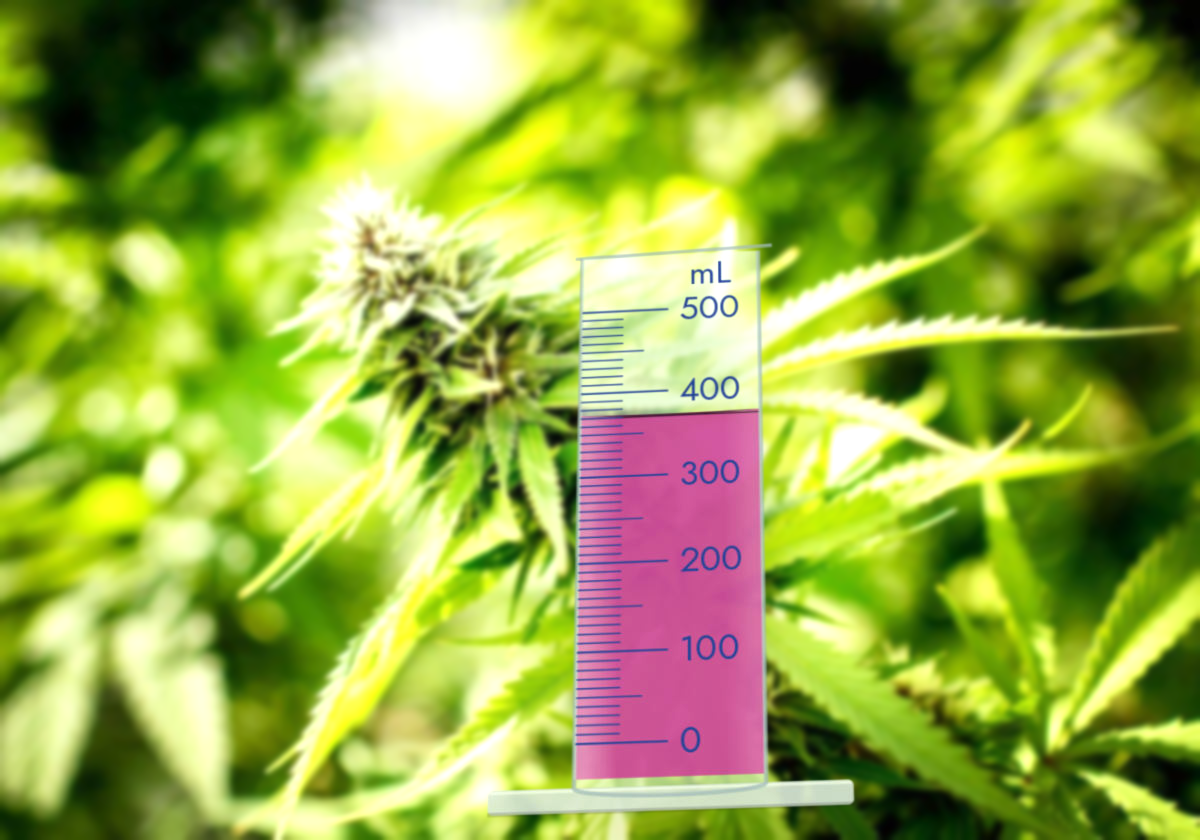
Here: 370 (mL)
